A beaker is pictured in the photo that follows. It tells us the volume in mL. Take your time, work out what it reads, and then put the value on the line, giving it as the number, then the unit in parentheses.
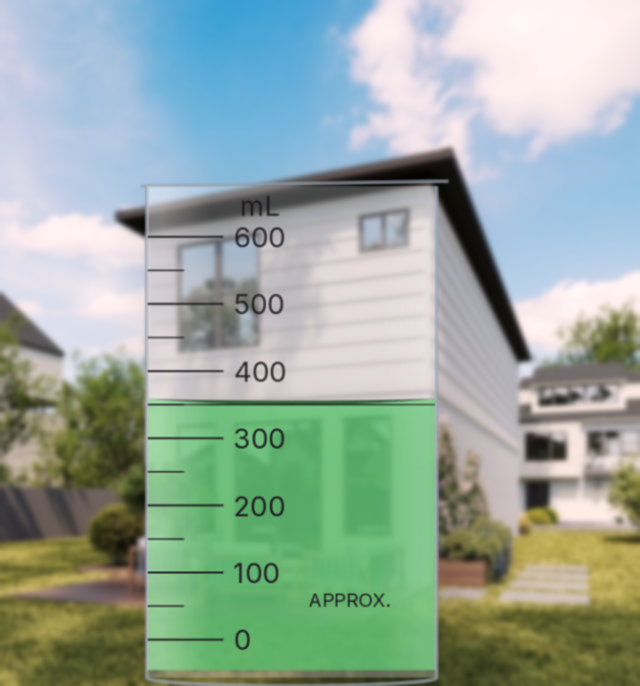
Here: 350 (mL)
